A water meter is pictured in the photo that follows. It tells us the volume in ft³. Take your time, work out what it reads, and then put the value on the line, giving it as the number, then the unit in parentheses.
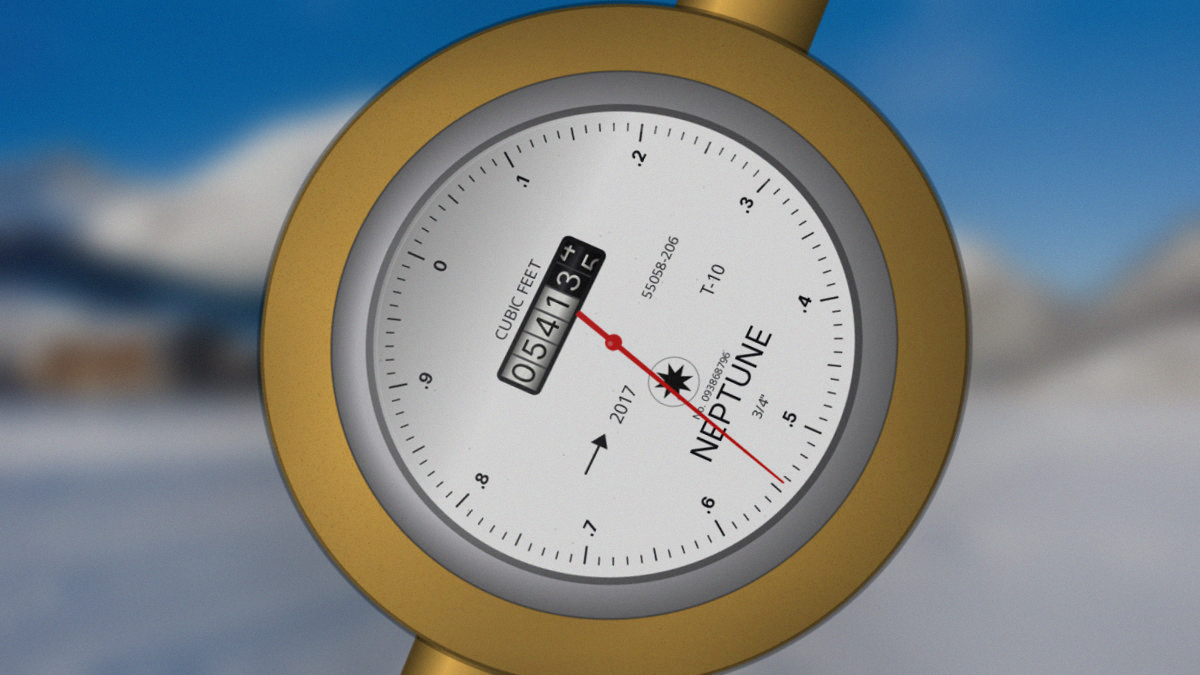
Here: 54134.54 (ft³)
